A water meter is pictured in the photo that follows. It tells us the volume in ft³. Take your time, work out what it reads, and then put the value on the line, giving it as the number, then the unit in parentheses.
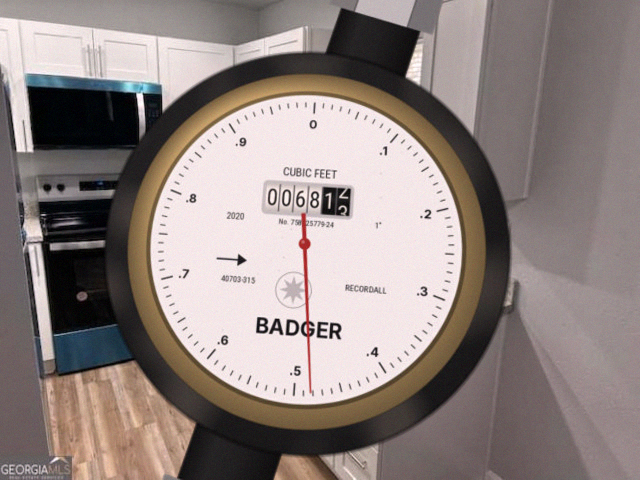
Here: 6812.48 (ft³)
